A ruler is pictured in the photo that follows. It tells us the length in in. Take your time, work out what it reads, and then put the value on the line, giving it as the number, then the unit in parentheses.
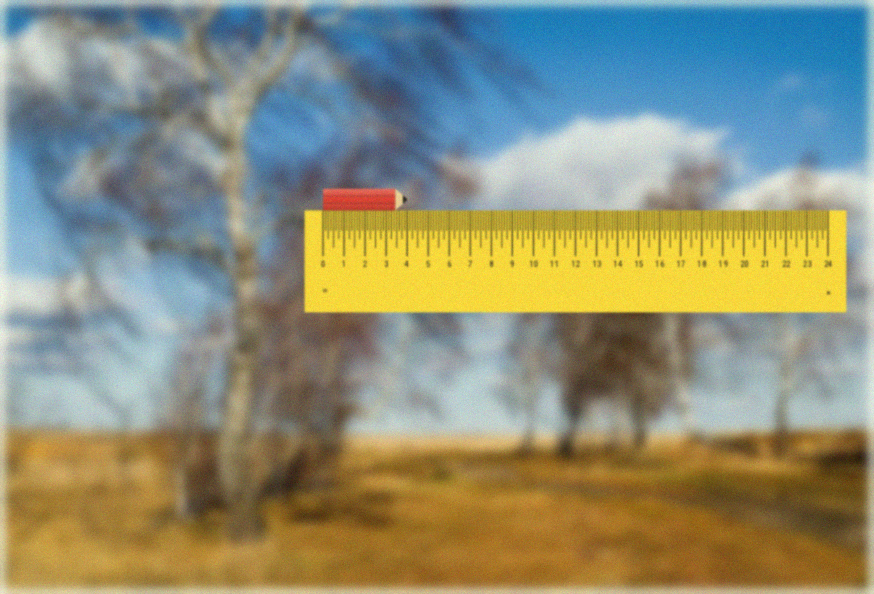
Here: 4 (in)
